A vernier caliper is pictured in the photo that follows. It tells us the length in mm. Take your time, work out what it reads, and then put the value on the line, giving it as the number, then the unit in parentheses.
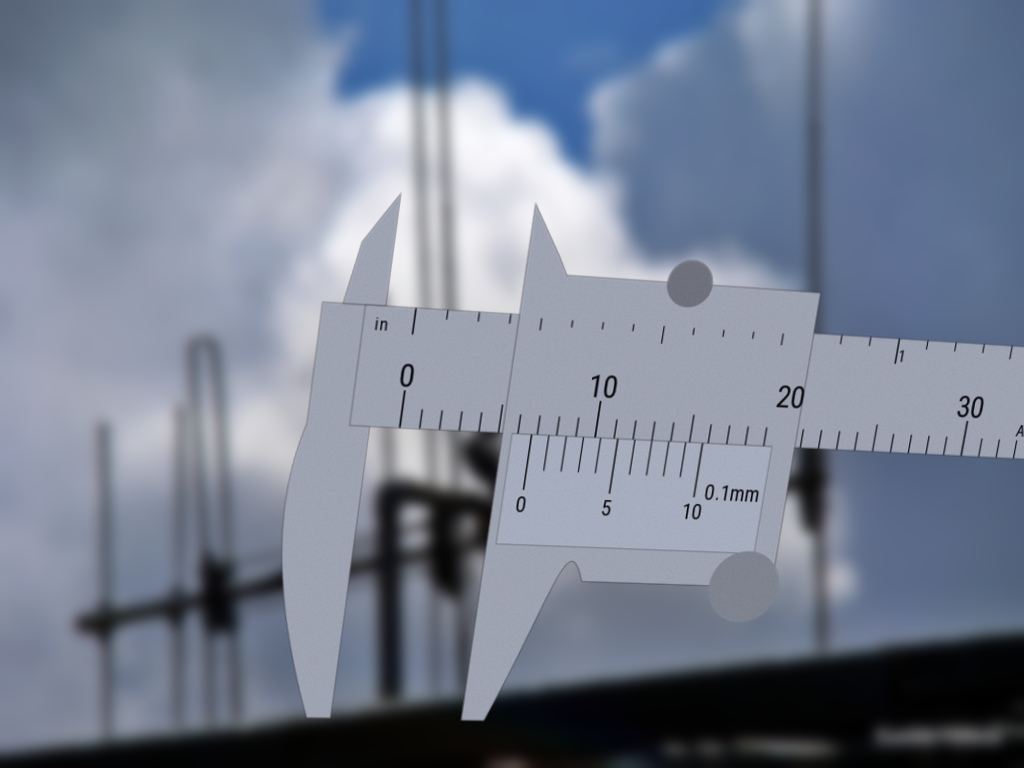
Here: 6.7 (mm)
